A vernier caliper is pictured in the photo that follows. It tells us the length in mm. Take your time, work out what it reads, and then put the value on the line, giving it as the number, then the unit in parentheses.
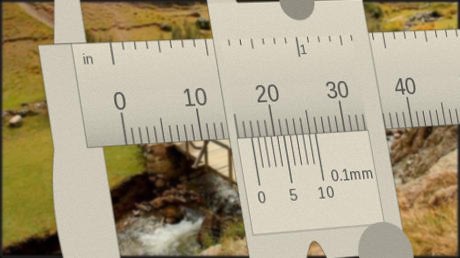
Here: 16.8 (mm)
